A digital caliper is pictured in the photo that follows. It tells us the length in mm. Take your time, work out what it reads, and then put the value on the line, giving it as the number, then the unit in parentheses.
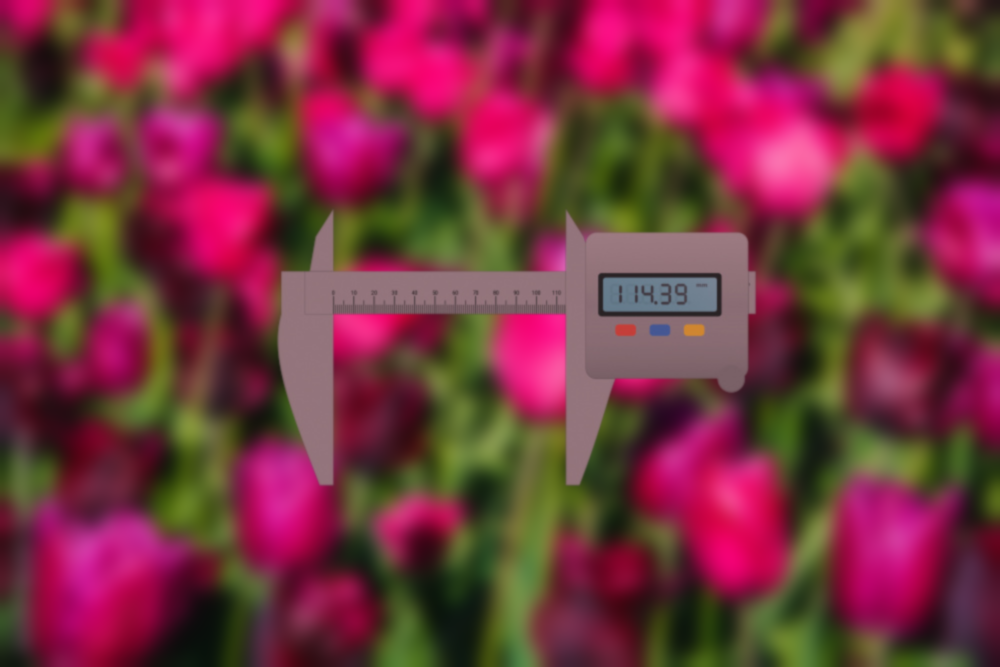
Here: 114.39 (mm)
